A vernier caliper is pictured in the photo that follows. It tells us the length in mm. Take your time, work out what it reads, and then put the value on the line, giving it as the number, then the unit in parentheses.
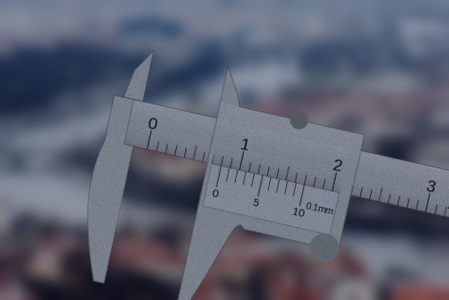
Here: 8.0 (mm)
